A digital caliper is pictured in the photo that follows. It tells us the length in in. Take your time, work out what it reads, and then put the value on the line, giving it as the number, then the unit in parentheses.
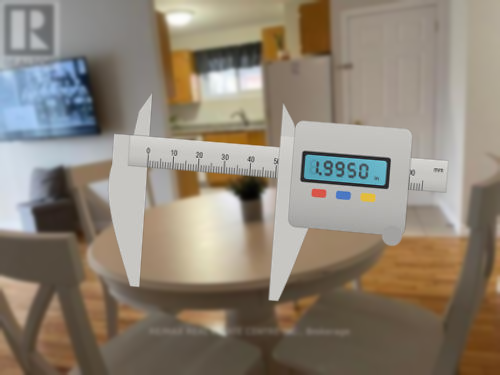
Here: 1.9950 (in)
